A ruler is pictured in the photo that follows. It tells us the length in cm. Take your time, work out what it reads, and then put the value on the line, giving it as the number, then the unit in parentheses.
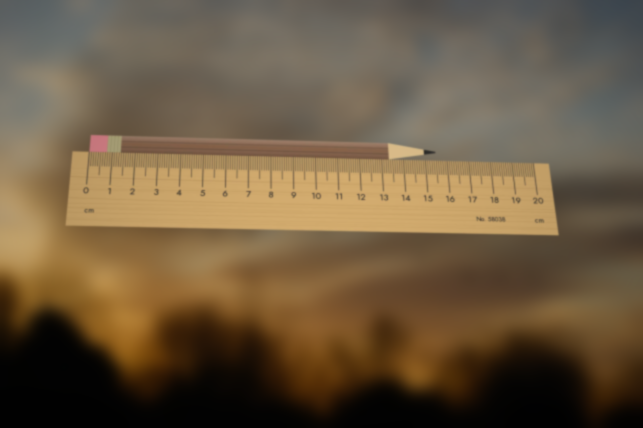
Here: 15.5 (cm)
